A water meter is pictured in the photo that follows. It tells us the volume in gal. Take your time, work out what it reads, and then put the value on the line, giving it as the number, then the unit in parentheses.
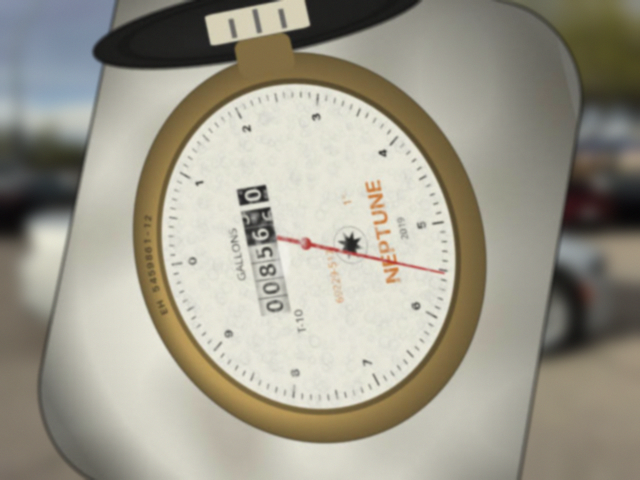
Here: 85655.5 (gal)
